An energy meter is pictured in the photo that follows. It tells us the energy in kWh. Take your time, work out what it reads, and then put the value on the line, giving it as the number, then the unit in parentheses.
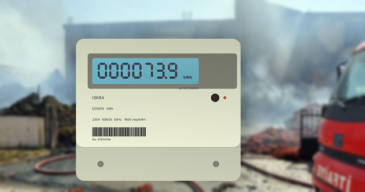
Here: 73.9 (kWh)
